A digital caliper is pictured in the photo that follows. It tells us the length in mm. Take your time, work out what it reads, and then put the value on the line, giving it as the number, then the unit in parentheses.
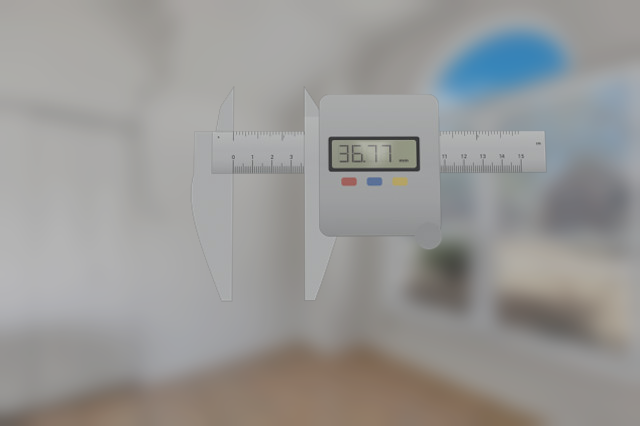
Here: 36.77 (mm)
